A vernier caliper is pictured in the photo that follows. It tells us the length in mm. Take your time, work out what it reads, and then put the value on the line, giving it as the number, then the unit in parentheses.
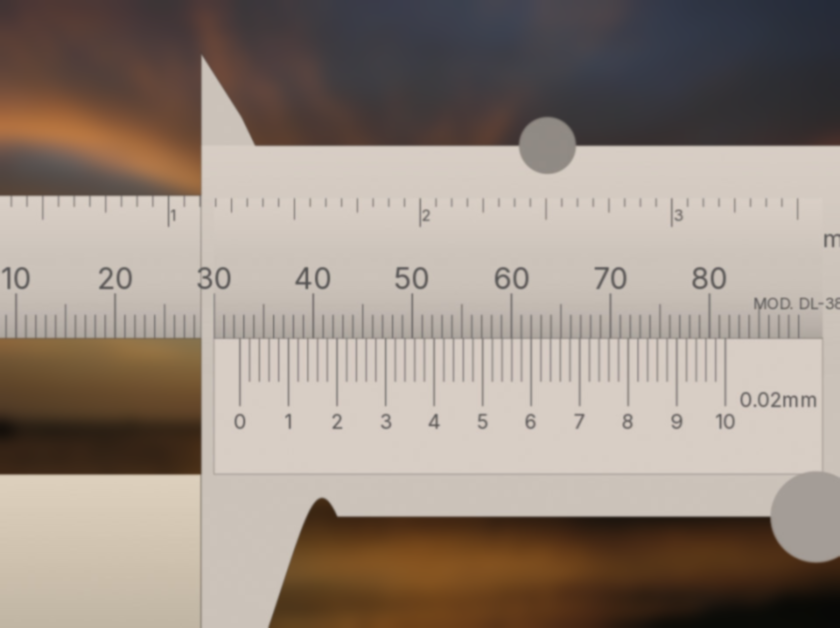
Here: 32.6 (mm)
